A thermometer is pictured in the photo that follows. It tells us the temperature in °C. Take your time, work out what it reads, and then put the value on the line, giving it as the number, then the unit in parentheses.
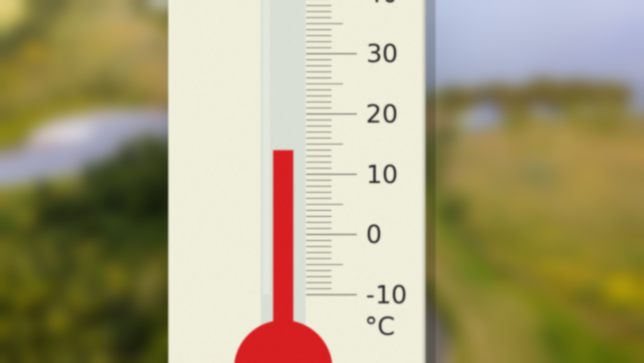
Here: 14 (°C)
